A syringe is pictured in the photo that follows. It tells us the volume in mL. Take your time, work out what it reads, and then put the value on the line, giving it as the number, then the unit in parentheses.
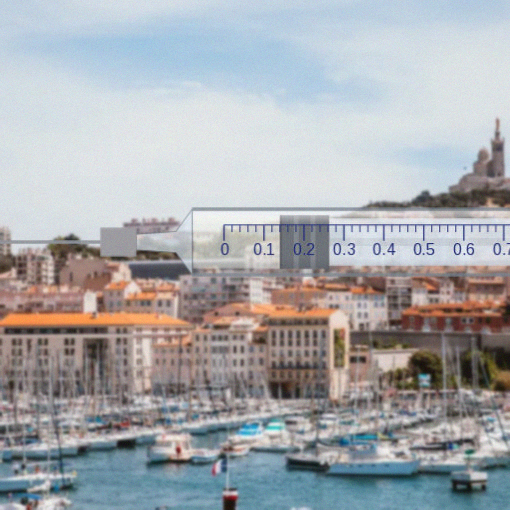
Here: 0.14 (mL)
